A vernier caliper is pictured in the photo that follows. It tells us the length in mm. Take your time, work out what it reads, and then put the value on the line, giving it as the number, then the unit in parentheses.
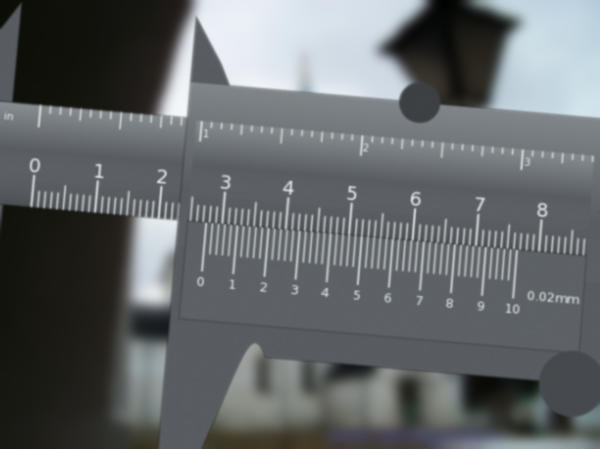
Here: 27.5 (mm)
